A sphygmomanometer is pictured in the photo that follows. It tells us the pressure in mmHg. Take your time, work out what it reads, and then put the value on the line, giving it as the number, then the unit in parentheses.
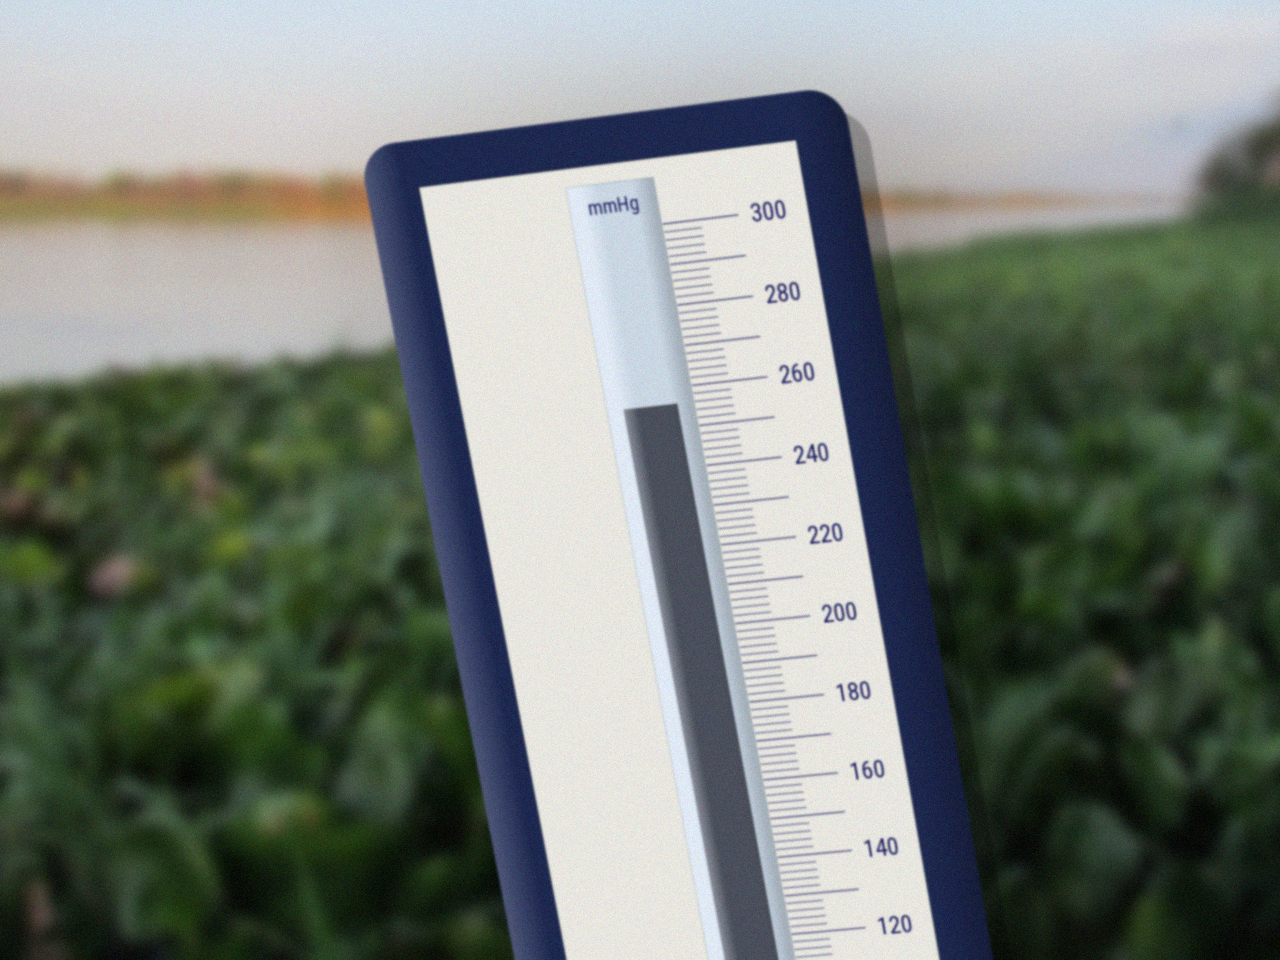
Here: 256 (mmHg)
